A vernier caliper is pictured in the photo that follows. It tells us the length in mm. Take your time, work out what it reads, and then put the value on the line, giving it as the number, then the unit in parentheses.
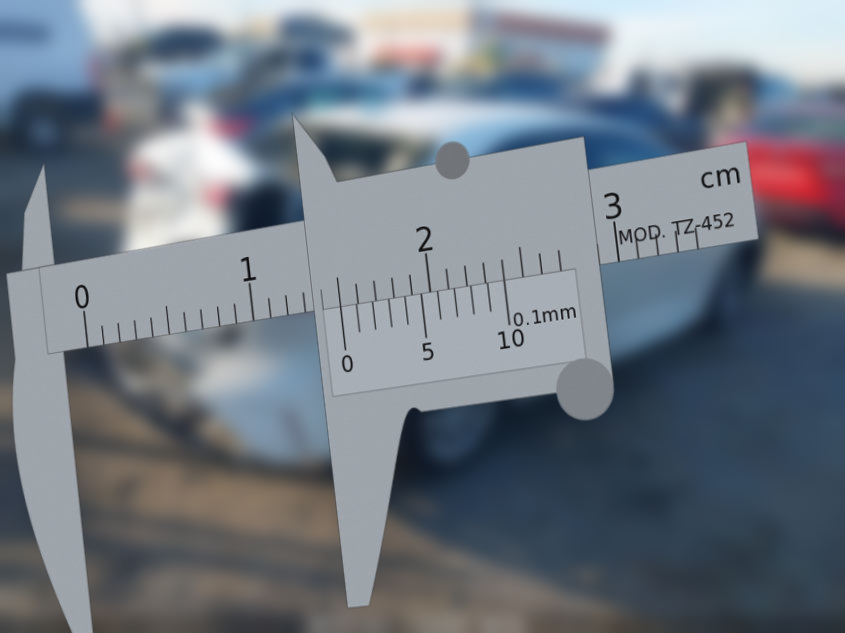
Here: 15.0 (mm)
